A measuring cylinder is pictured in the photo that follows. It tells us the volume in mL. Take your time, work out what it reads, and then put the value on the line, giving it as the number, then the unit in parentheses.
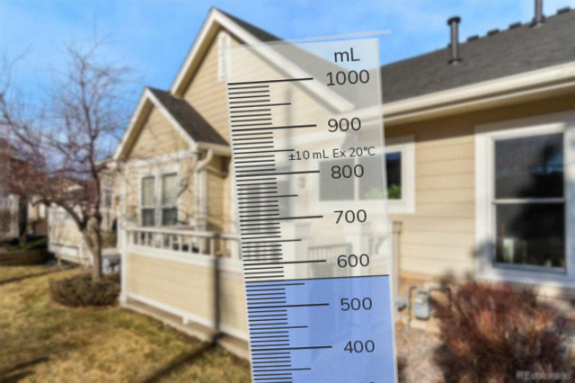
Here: 560 (mL)
